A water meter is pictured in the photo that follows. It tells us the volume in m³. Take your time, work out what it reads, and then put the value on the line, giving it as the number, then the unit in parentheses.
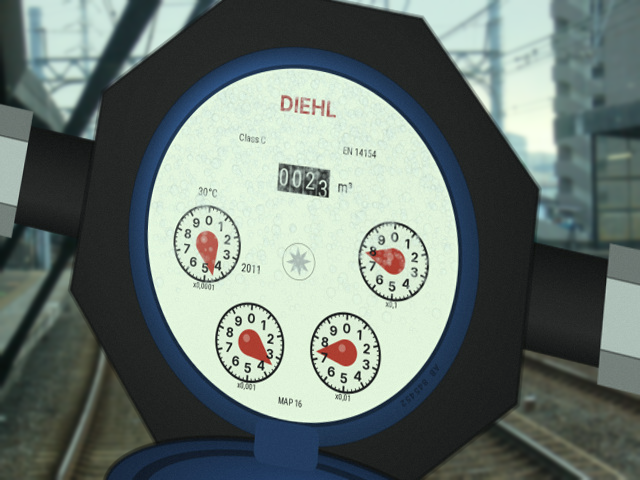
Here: 22.7734 (m³)
